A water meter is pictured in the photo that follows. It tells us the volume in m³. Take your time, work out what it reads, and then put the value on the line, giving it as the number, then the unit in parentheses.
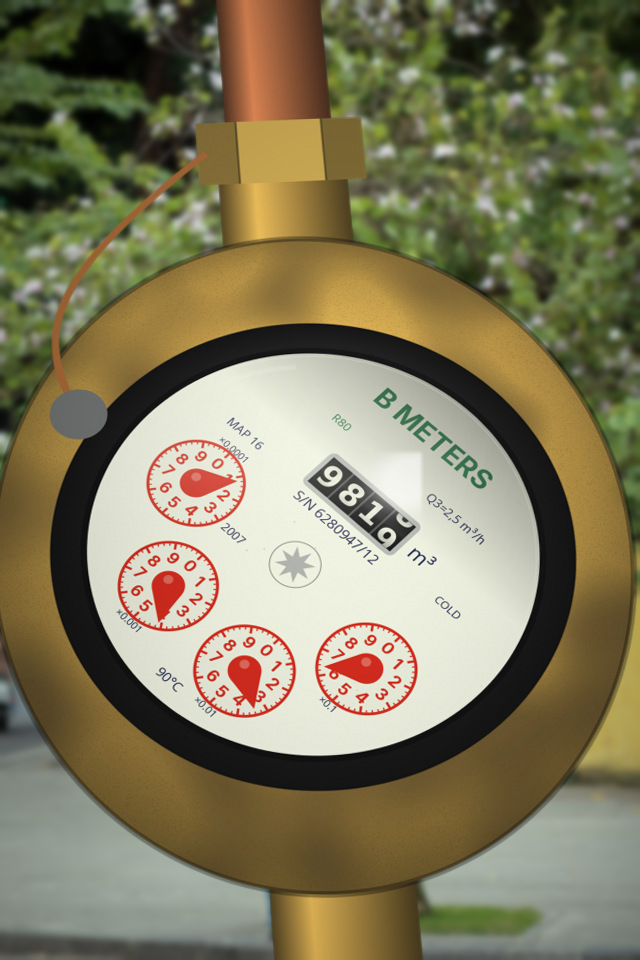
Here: 9818.6341 (m³)
